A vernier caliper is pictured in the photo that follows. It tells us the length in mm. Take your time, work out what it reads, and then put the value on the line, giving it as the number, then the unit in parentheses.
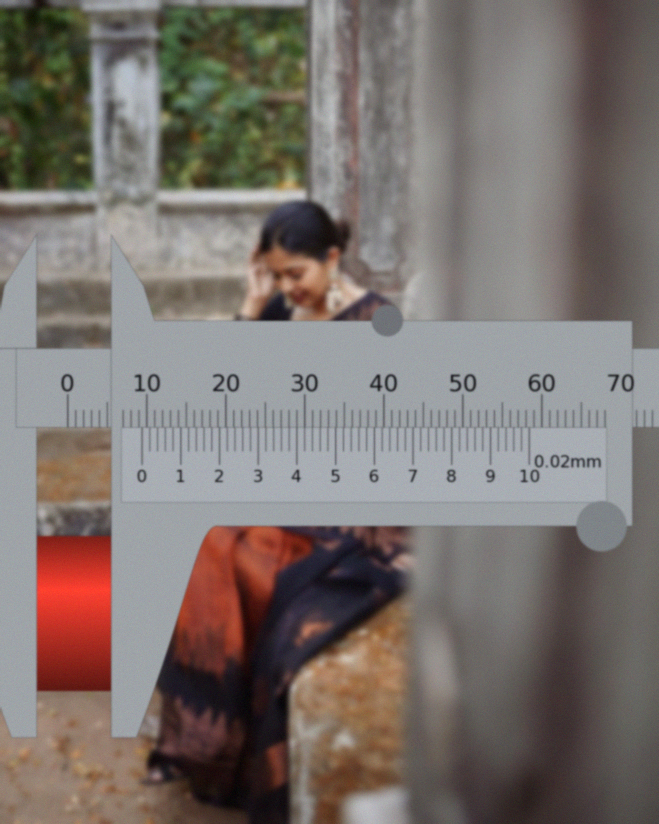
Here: 9.4 (mm)
